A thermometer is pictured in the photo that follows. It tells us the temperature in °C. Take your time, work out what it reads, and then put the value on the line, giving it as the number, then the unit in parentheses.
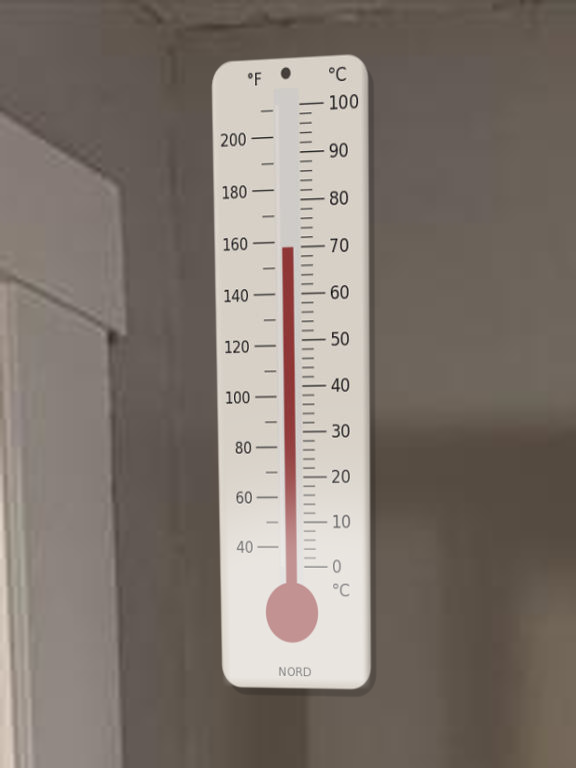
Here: 70 (°C)
